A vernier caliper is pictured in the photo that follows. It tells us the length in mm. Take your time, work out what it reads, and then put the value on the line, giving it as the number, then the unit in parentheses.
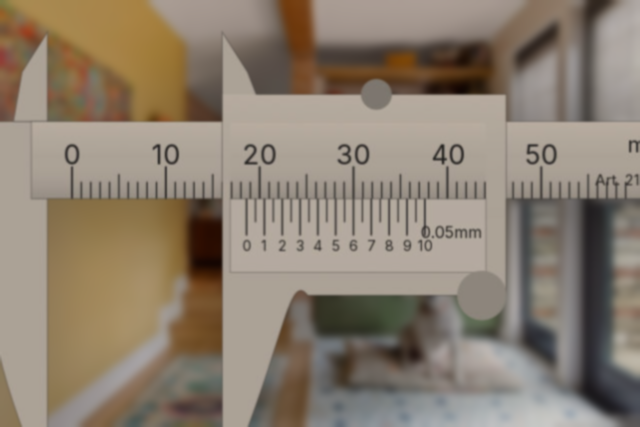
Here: 18.6 (mm)
